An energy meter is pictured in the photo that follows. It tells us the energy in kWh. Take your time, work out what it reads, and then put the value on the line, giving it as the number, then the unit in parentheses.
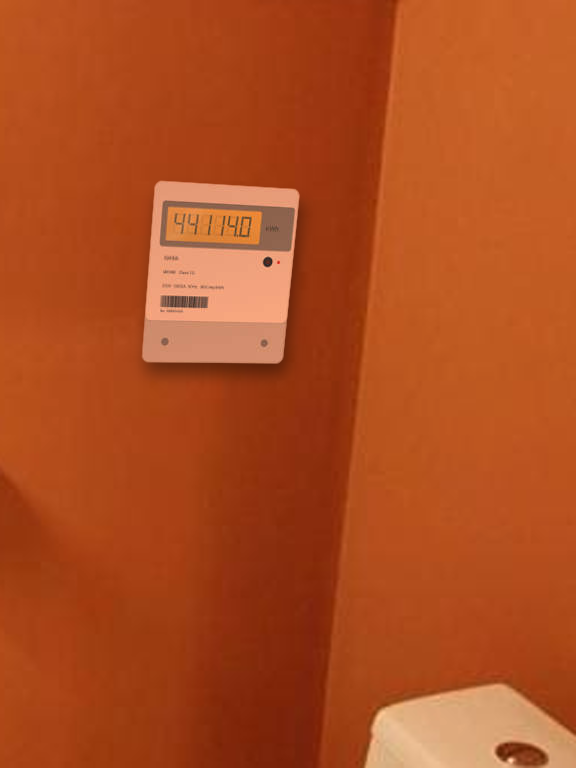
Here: 44114.0 (kWh)
